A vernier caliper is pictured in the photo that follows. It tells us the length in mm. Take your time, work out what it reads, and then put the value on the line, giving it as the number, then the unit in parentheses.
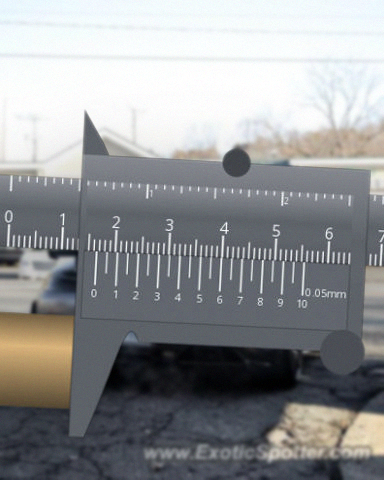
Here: 16.5 (mm)
